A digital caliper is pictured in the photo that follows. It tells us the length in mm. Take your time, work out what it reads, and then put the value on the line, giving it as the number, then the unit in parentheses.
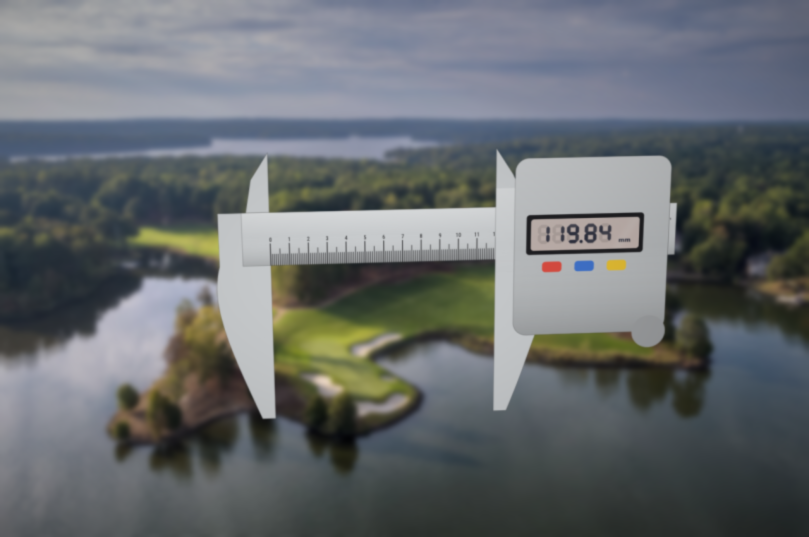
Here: 119.84 (mm)
